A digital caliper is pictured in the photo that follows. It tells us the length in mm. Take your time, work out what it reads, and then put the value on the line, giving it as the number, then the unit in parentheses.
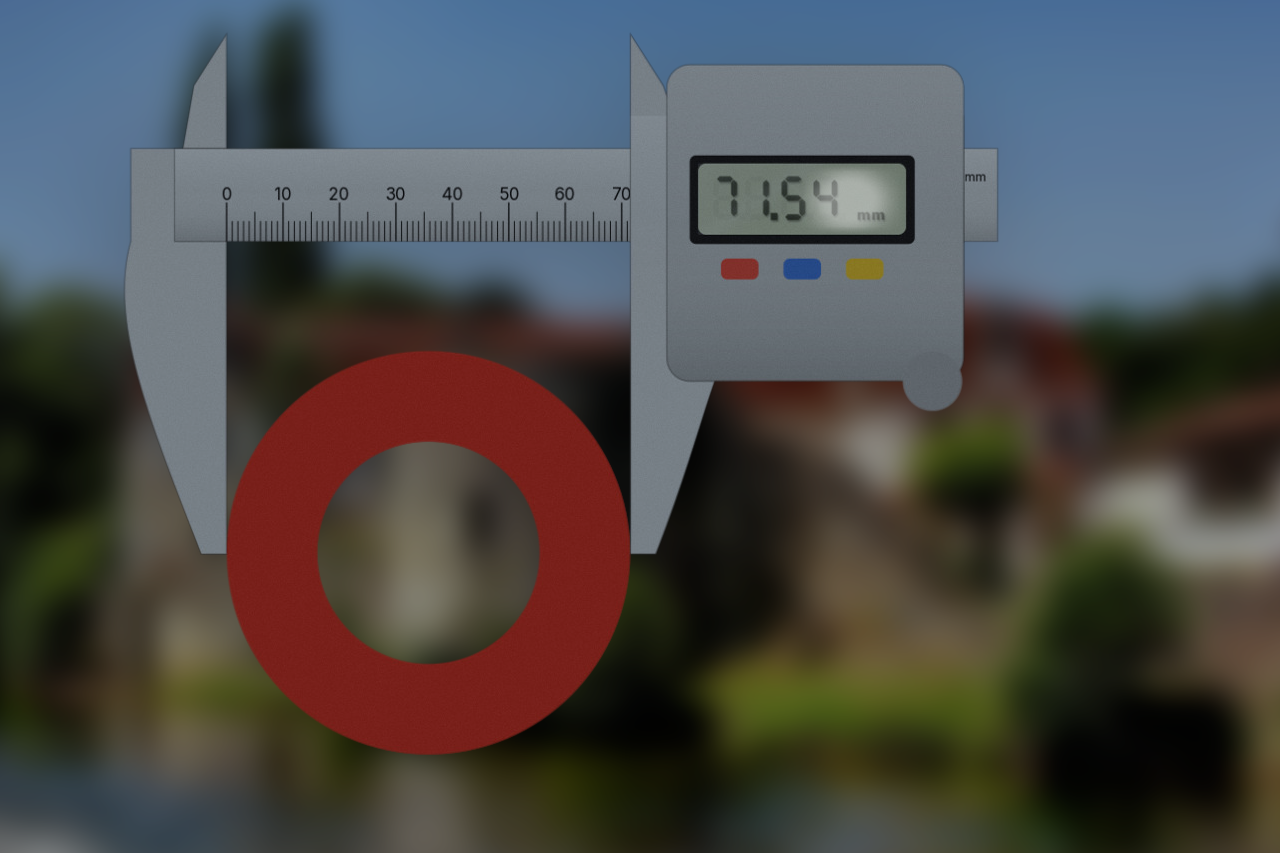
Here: 71.54 (mm)
